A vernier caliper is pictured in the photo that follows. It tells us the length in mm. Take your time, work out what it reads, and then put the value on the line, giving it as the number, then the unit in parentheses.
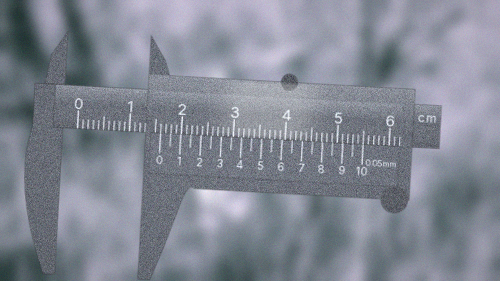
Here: 16.0 (mm)
